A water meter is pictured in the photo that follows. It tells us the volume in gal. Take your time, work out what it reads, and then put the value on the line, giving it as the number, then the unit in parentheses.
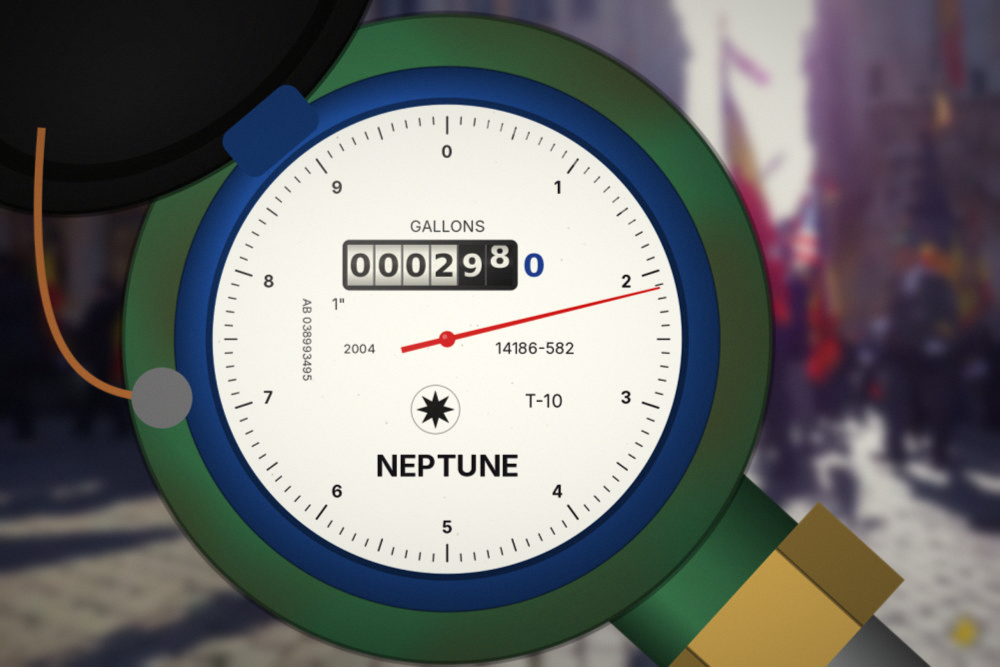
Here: 2982.1 (gal)
